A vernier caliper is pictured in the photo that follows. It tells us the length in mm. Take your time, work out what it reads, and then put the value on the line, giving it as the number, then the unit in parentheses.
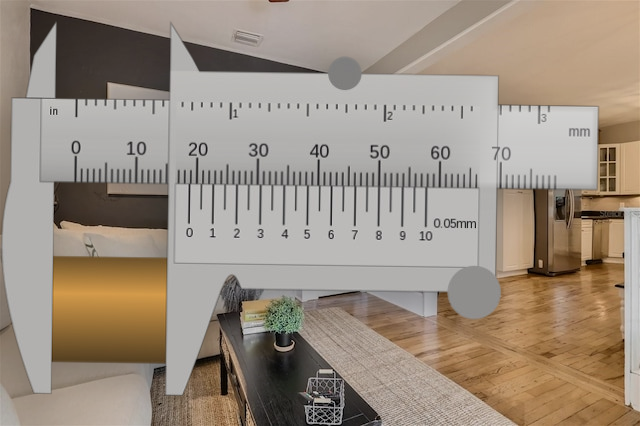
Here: 18.8 (mm)
